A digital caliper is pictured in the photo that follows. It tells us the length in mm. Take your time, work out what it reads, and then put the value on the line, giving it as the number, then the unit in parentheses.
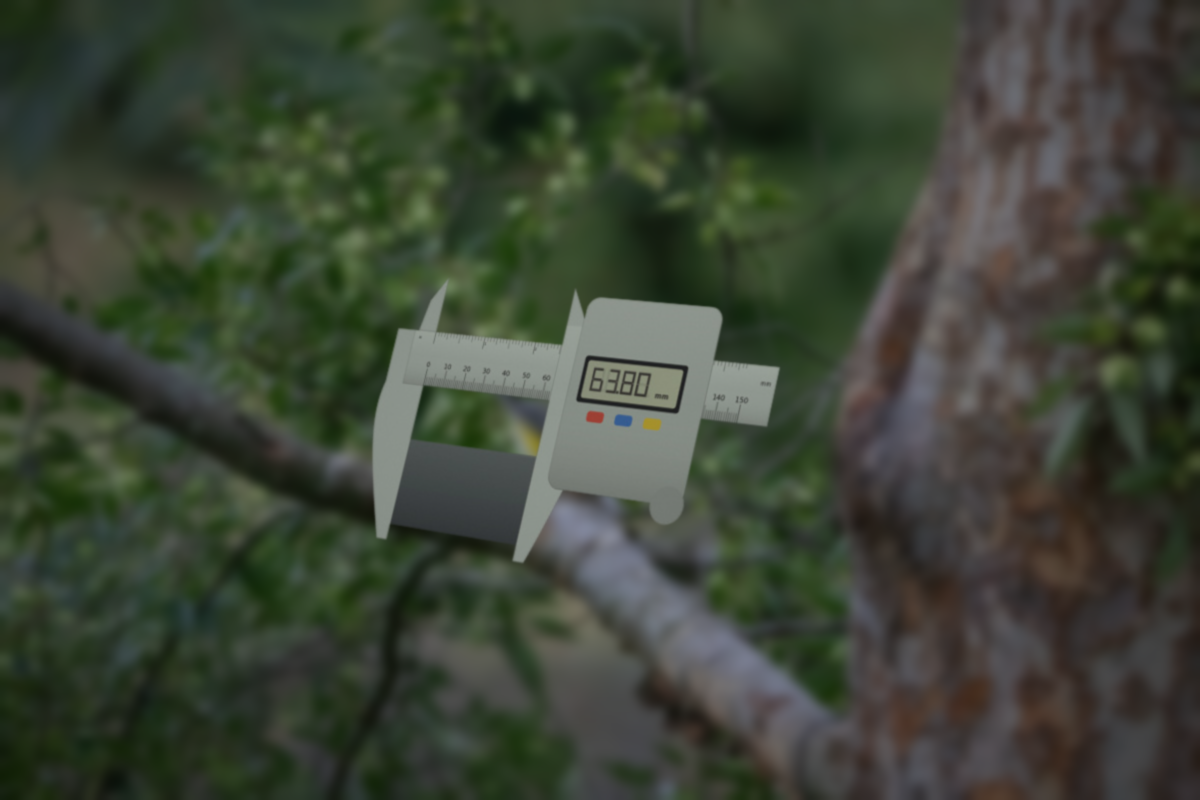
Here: 63.80 (mm)
